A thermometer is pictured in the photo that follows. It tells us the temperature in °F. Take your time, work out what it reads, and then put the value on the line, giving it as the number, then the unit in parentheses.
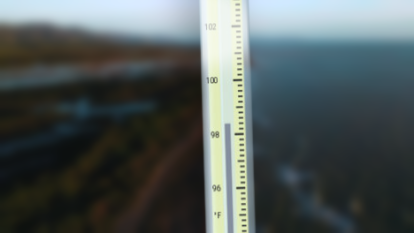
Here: 98.4 (°F)
